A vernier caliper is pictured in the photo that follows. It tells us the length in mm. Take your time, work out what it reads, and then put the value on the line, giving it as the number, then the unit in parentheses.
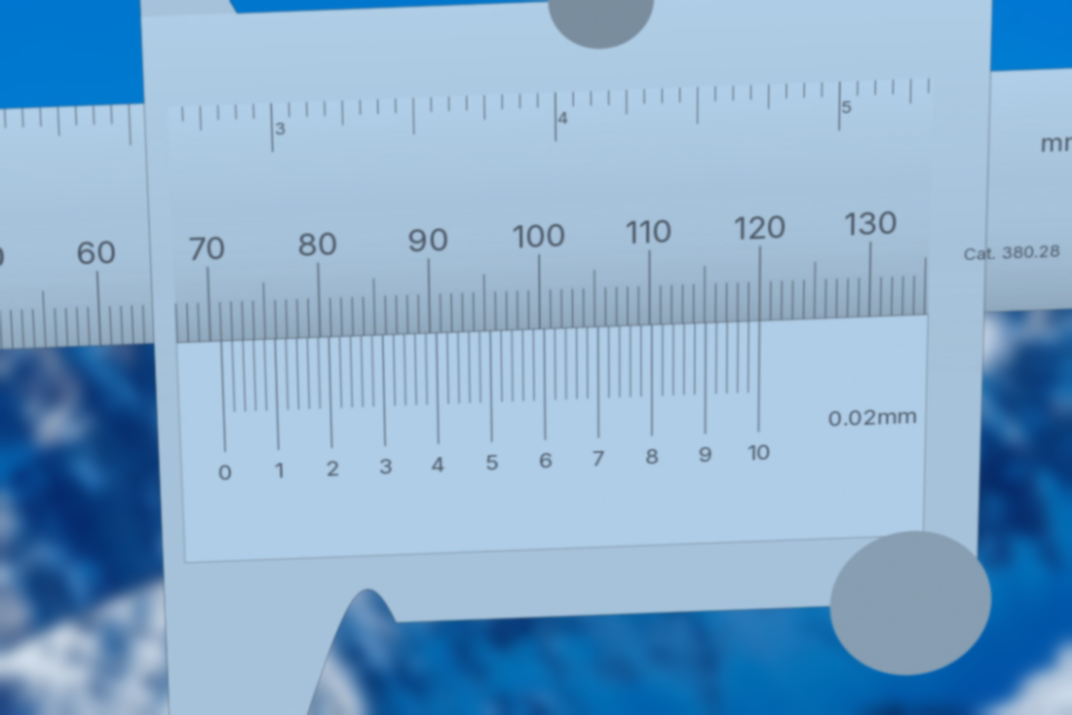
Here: 71.0 (mm)
